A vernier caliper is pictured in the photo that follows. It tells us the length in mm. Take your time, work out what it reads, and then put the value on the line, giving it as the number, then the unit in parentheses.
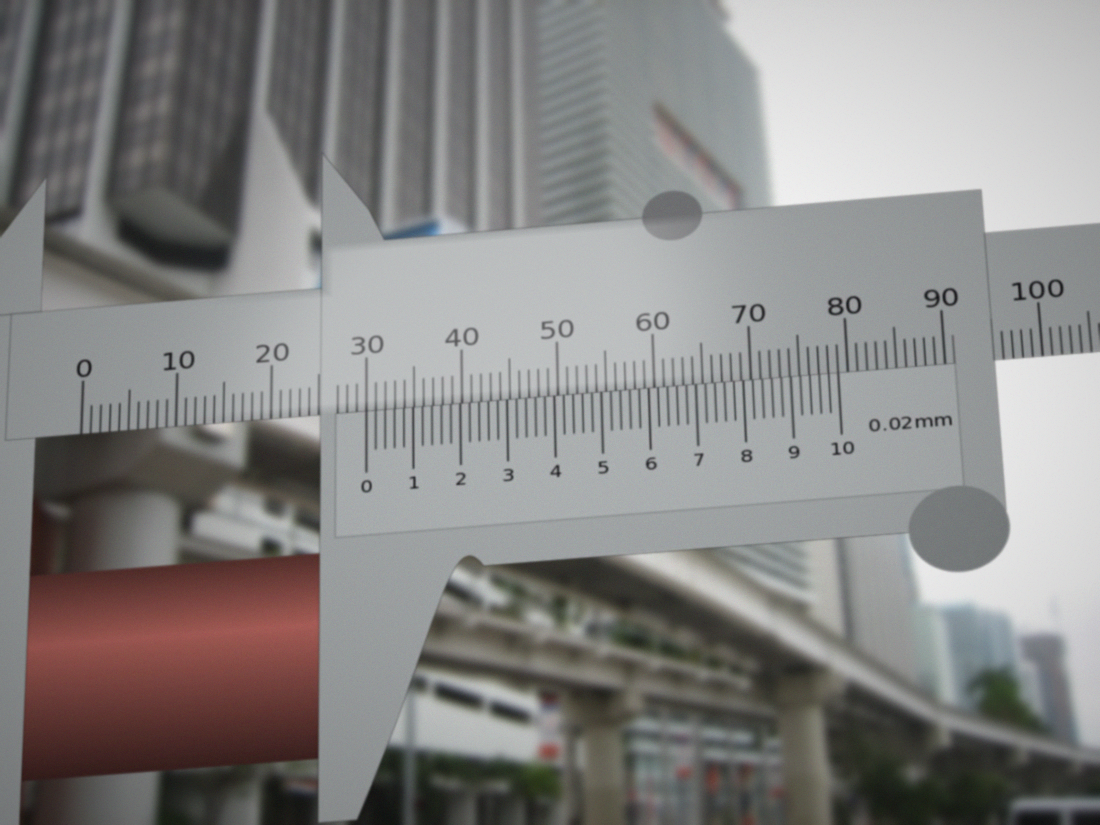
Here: 30.0 (mm)
